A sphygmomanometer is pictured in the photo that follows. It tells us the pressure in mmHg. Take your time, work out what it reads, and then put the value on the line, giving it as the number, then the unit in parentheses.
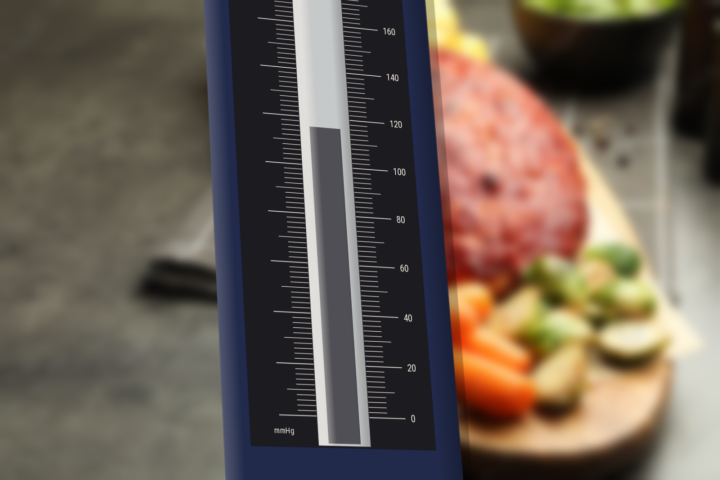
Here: 116 (mmHg)
